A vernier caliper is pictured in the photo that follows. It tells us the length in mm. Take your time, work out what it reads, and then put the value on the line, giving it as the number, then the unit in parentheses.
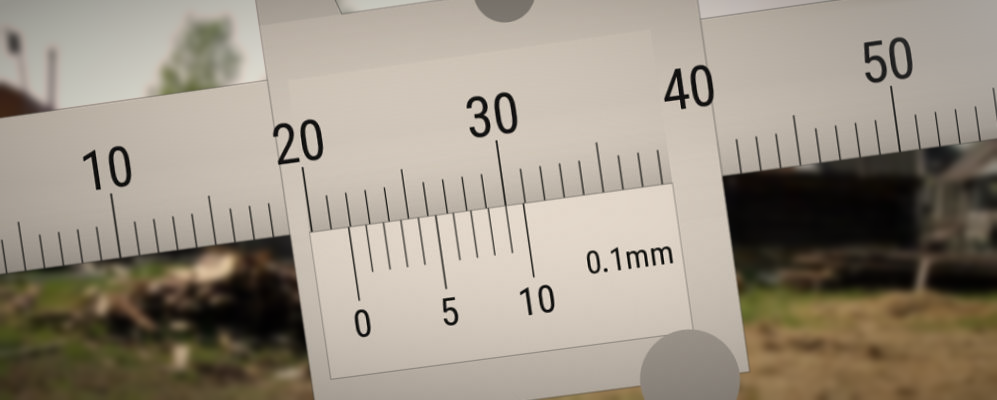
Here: 21.9 (mm)
